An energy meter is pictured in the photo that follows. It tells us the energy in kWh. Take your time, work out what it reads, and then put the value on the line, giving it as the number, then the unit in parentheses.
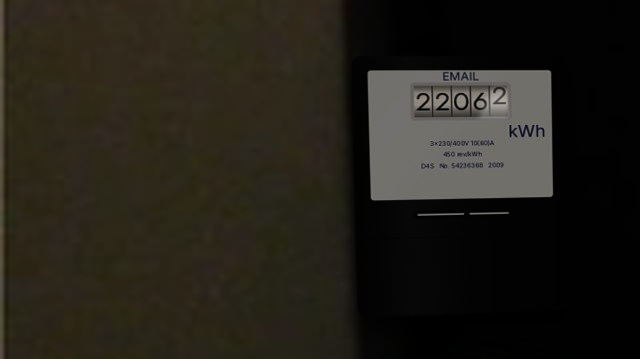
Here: 22062 (kWh)
